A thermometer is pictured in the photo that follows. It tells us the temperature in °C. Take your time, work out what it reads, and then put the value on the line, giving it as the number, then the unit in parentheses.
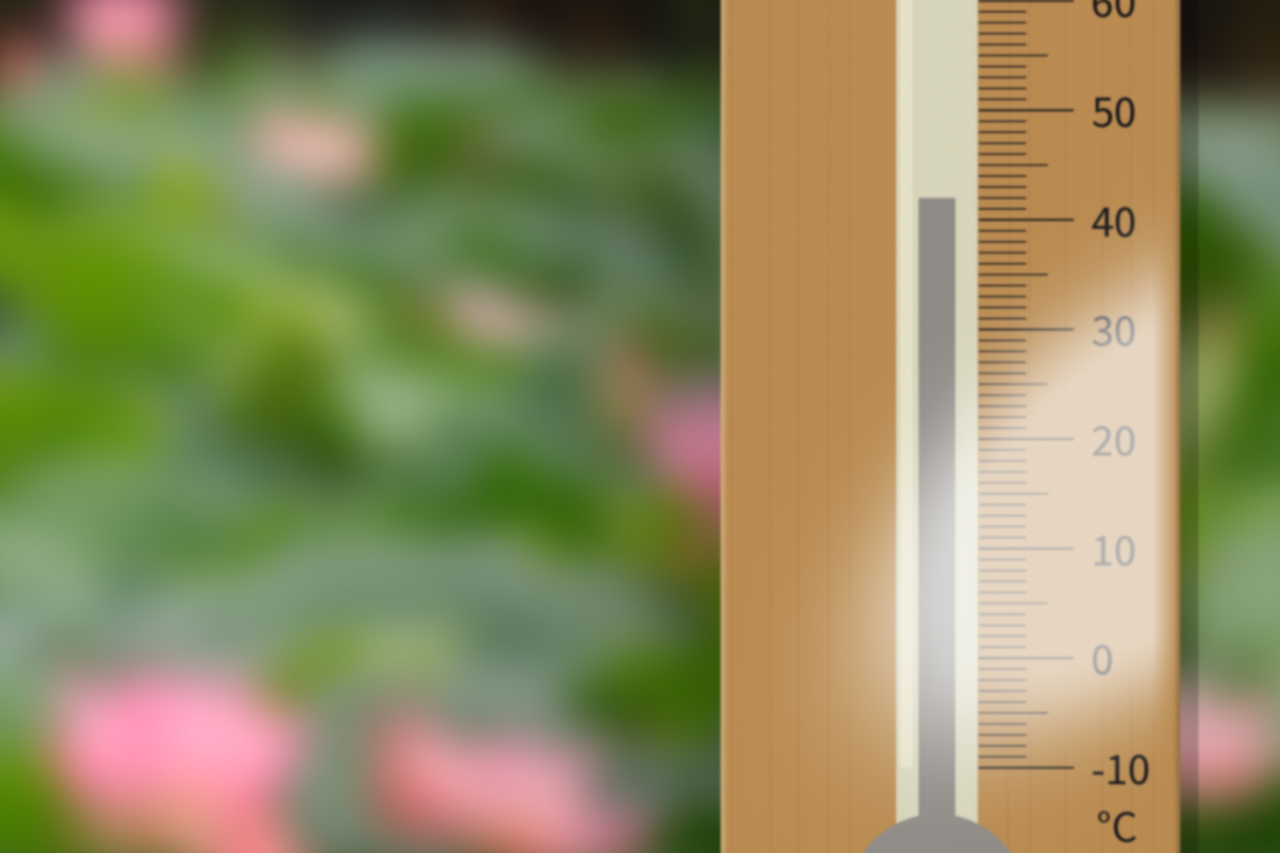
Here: 42 (°C)
